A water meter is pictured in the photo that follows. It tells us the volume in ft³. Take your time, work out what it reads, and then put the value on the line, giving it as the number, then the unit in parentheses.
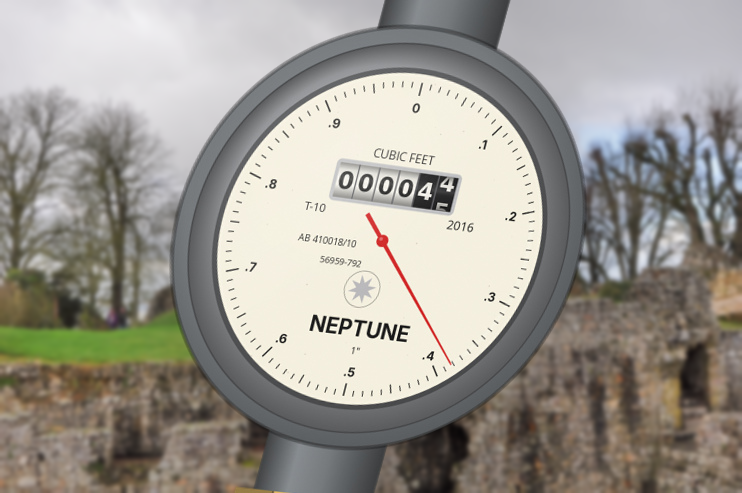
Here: 44.38 (ft³)
